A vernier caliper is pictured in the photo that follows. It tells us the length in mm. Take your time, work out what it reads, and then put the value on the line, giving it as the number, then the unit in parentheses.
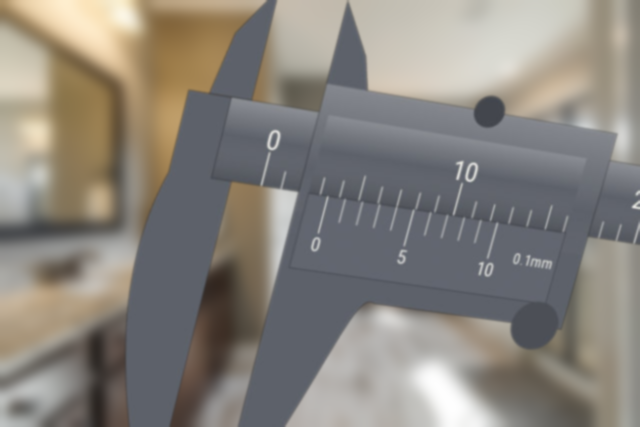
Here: 3.4 (mm)
